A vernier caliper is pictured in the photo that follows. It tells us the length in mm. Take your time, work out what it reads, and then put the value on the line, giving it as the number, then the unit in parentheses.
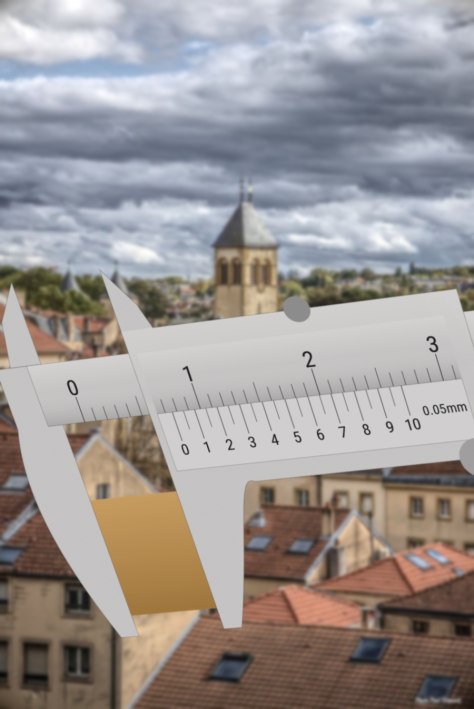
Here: 7.6 (mm)
